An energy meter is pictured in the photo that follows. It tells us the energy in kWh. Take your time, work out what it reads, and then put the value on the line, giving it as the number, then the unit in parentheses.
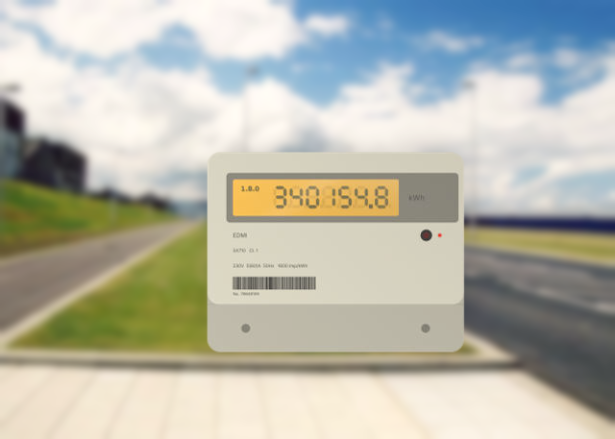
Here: 340154.8 (kWh)
